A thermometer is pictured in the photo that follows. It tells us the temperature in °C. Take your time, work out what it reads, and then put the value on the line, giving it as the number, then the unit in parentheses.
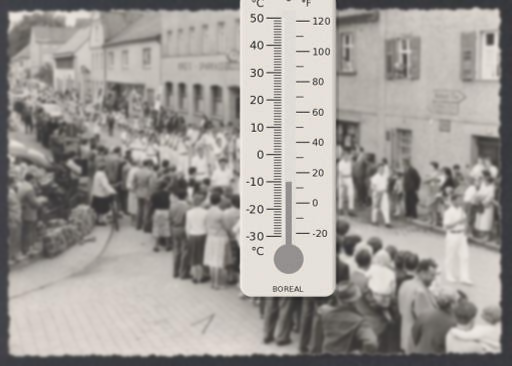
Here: -10 (°C)
